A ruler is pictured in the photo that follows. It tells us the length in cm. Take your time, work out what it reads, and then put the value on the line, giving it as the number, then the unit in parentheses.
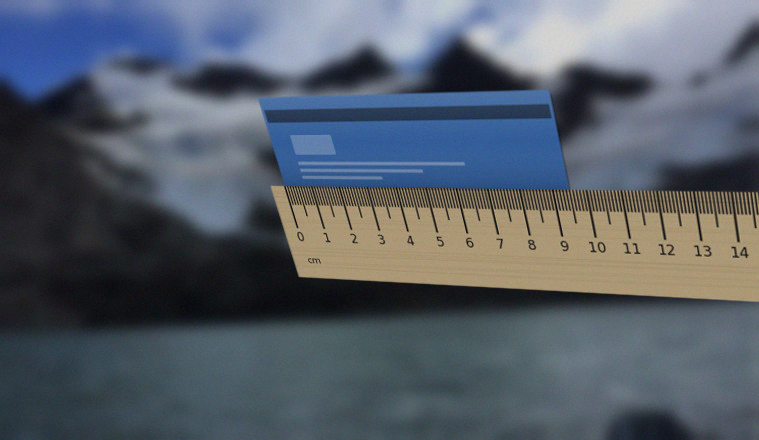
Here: 9.5 (cm)
